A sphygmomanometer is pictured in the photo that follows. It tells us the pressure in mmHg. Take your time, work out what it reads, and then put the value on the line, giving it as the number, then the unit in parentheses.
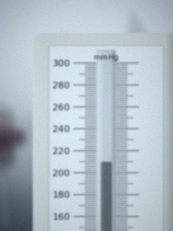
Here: 210 (mmHg)
